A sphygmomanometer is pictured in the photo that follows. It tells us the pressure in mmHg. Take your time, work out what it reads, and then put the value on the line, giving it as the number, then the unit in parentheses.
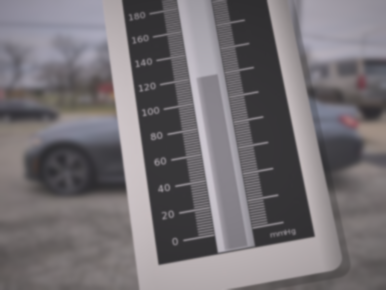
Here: 120 (mmHg)
